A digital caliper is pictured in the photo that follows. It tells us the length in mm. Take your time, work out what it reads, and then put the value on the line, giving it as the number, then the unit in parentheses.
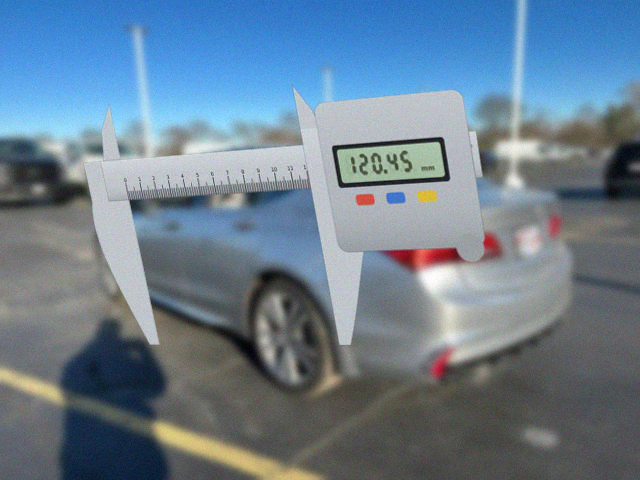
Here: 120.45 (mm)
